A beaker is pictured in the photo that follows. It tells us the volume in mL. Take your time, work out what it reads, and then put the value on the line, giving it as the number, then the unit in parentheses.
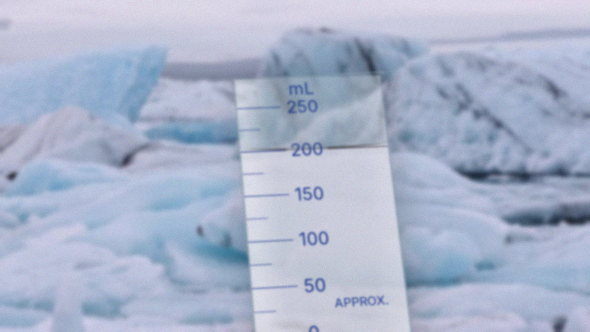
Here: 200 (mL)
